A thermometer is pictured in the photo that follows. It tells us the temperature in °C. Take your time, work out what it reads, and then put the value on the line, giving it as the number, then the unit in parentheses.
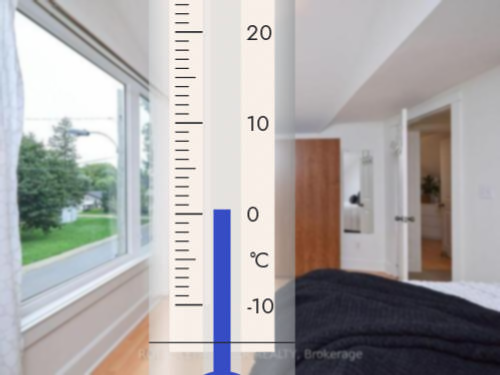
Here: 0.5 (°C)
